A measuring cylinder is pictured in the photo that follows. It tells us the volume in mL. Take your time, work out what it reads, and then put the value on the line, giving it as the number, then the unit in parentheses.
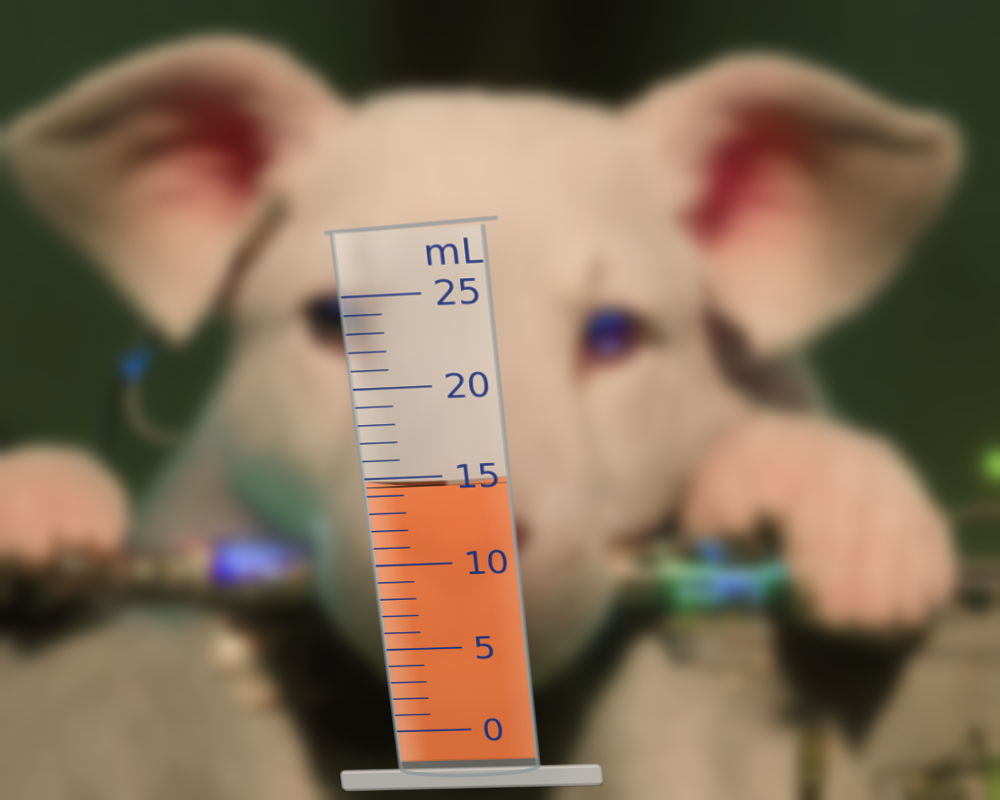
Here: 14.5 (mL)
